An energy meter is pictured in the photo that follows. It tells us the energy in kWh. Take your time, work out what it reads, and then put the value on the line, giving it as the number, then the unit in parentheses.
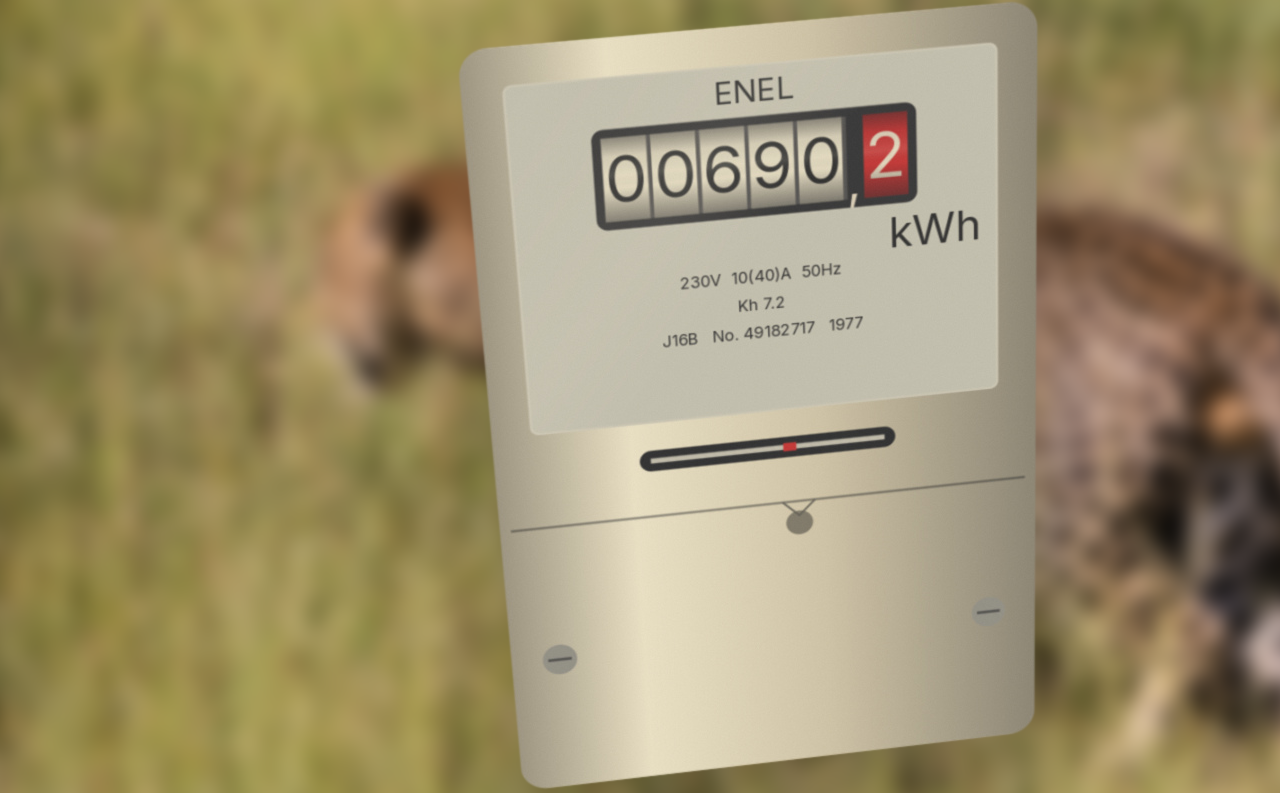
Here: 690.2 (kWh)
